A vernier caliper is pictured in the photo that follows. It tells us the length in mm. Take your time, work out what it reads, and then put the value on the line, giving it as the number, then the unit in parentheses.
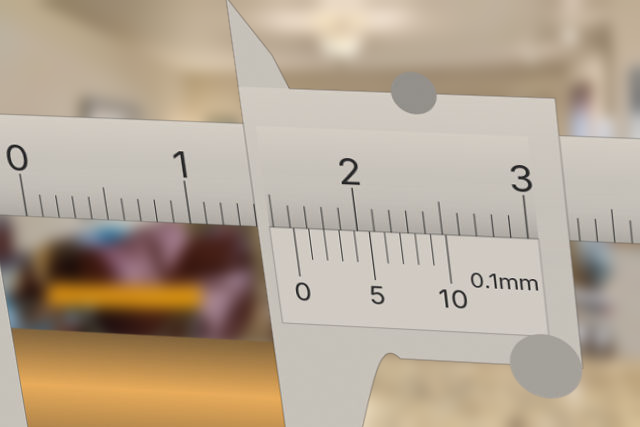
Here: 16.2 (mm)
